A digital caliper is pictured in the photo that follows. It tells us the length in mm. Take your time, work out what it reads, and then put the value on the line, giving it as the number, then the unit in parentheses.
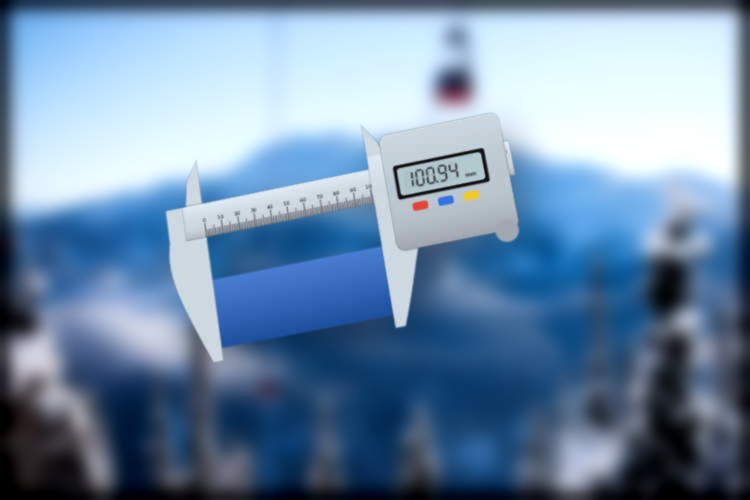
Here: 100.94 (mm)
